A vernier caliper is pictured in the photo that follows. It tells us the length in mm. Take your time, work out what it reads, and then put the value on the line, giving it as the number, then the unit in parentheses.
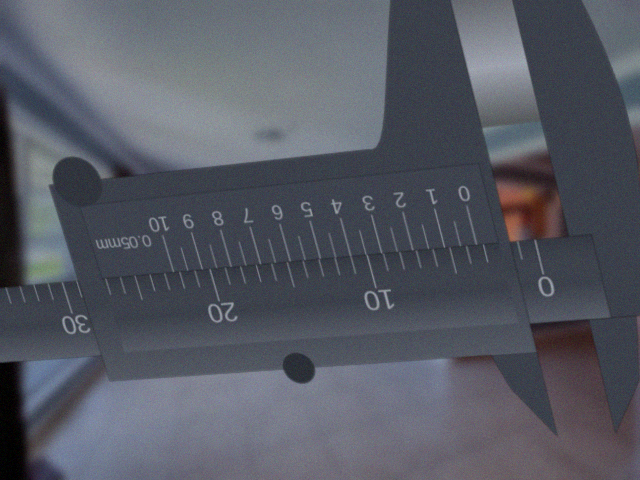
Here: 3.4 (mm)
